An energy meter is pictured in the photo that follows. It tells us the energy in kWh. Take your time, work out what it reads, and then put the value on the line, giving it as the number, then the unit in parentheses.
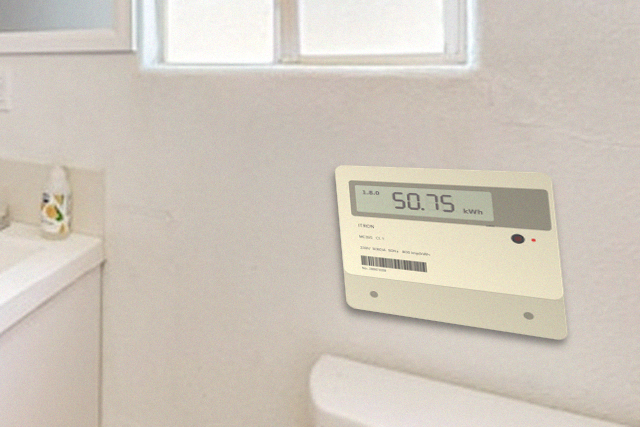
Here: 50.75 (kWh)
